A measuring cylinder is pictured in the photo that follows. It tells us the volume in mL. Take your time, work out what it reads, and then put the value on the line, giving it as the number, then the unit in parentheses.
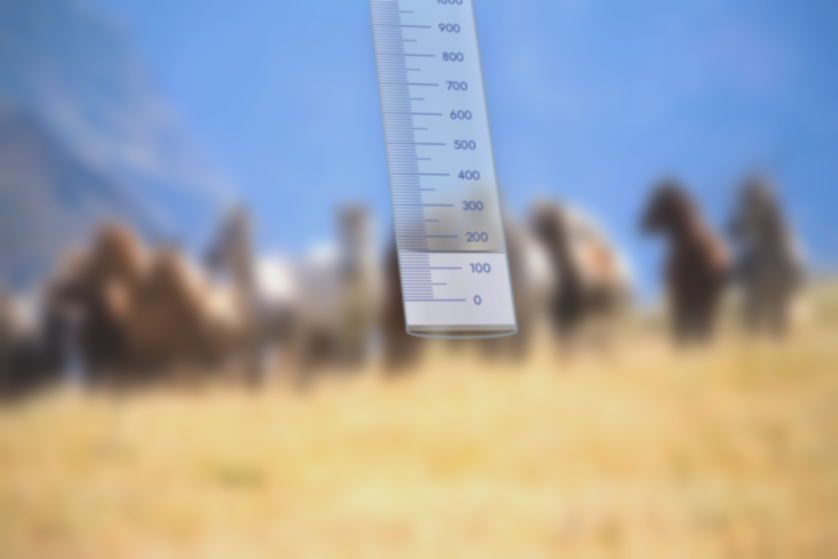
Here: 150 (mL)
